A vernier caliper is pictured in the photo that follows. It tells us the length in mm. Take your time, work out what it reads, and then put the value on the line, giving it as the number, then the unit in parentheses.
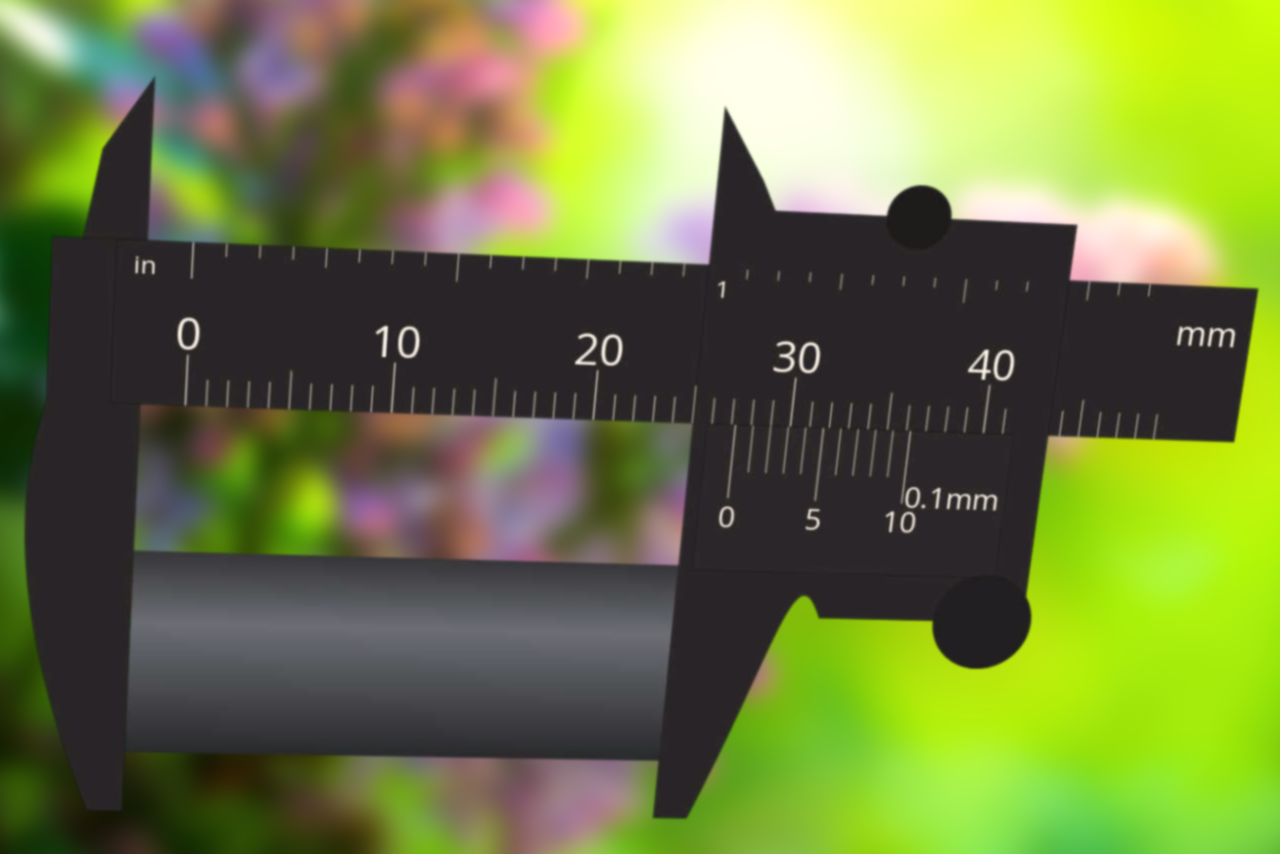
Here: 27.2 (mm)
